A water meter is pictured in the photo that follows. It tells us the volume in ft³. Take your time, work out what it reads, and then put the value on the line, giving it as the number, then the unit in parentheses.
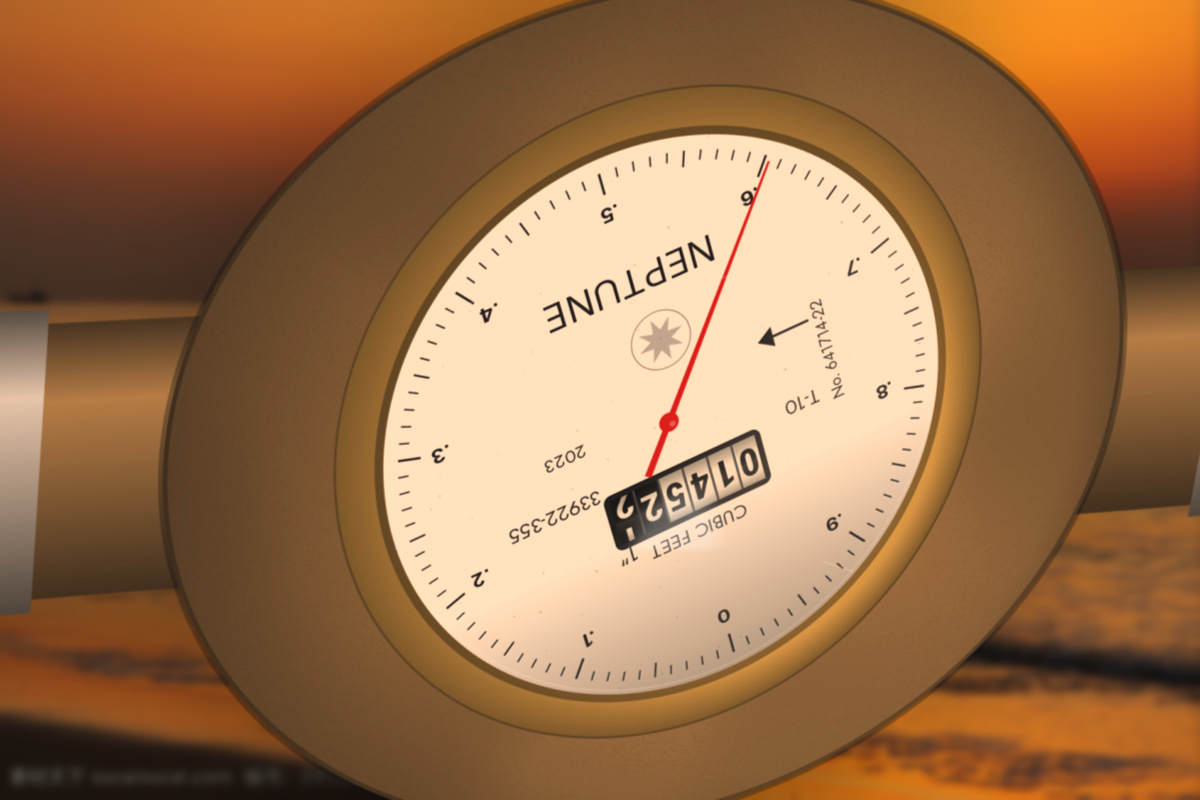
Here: 14521.60 (ft³)
